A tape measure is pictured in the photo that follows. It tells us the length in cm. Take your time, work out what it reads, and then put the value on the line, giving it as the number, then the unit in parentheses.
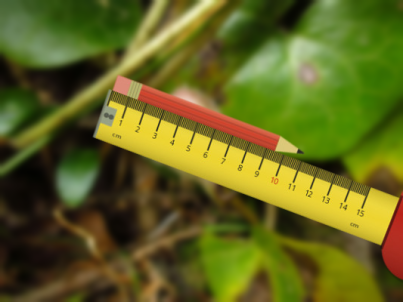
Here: 11 (cm)
